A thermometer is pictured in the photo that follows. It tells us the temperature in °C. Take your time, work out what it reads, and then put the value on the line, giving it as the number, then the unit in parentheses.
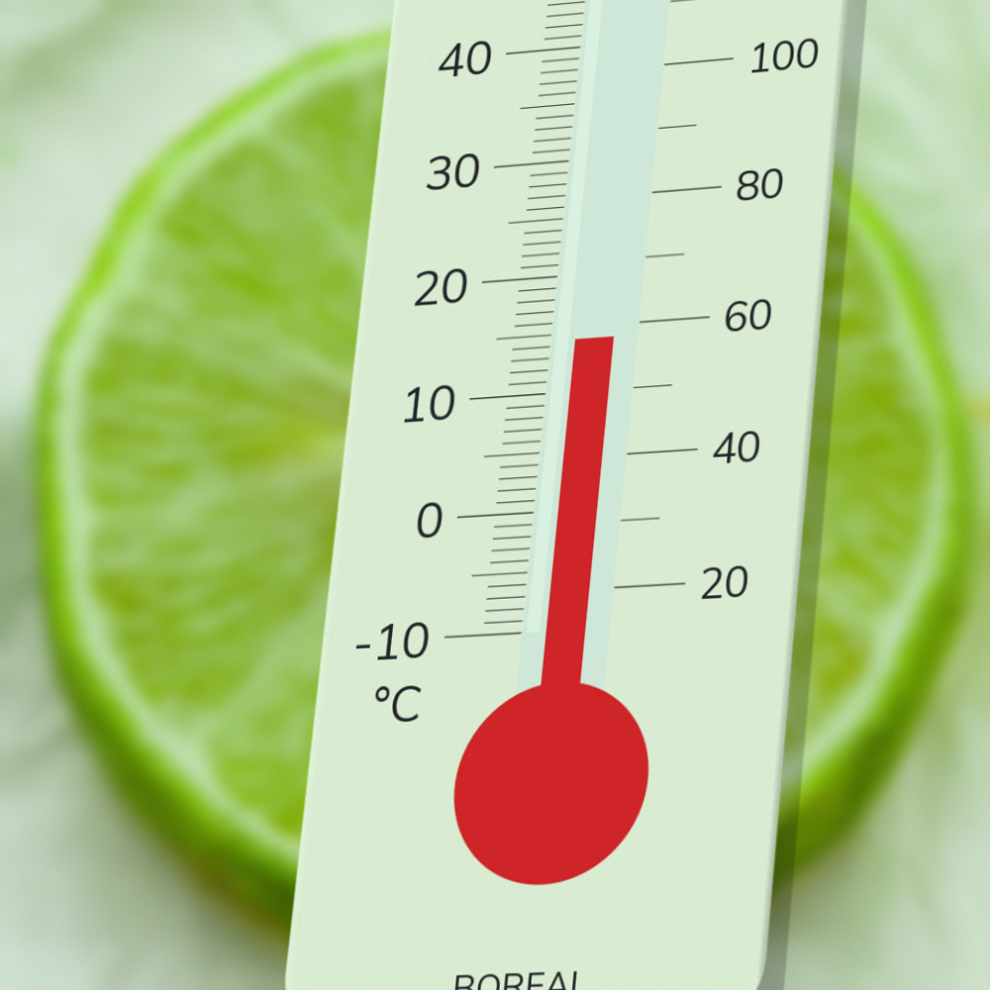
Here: 14.5 (°C)
